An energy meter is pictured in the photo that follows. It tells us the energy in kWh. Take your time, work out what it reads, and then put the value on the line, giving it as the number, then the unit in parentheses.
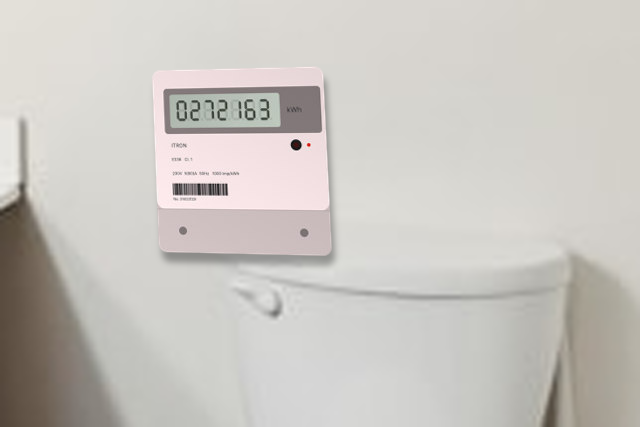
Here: 272163 (kWh)
